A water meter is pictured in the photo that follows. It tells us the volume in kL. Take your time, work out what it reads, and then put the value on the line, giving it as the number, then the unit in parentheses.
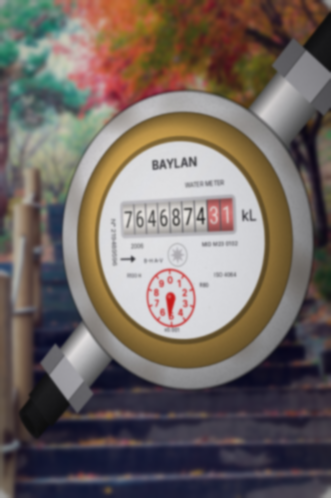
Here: 7646874.315 (kL)
